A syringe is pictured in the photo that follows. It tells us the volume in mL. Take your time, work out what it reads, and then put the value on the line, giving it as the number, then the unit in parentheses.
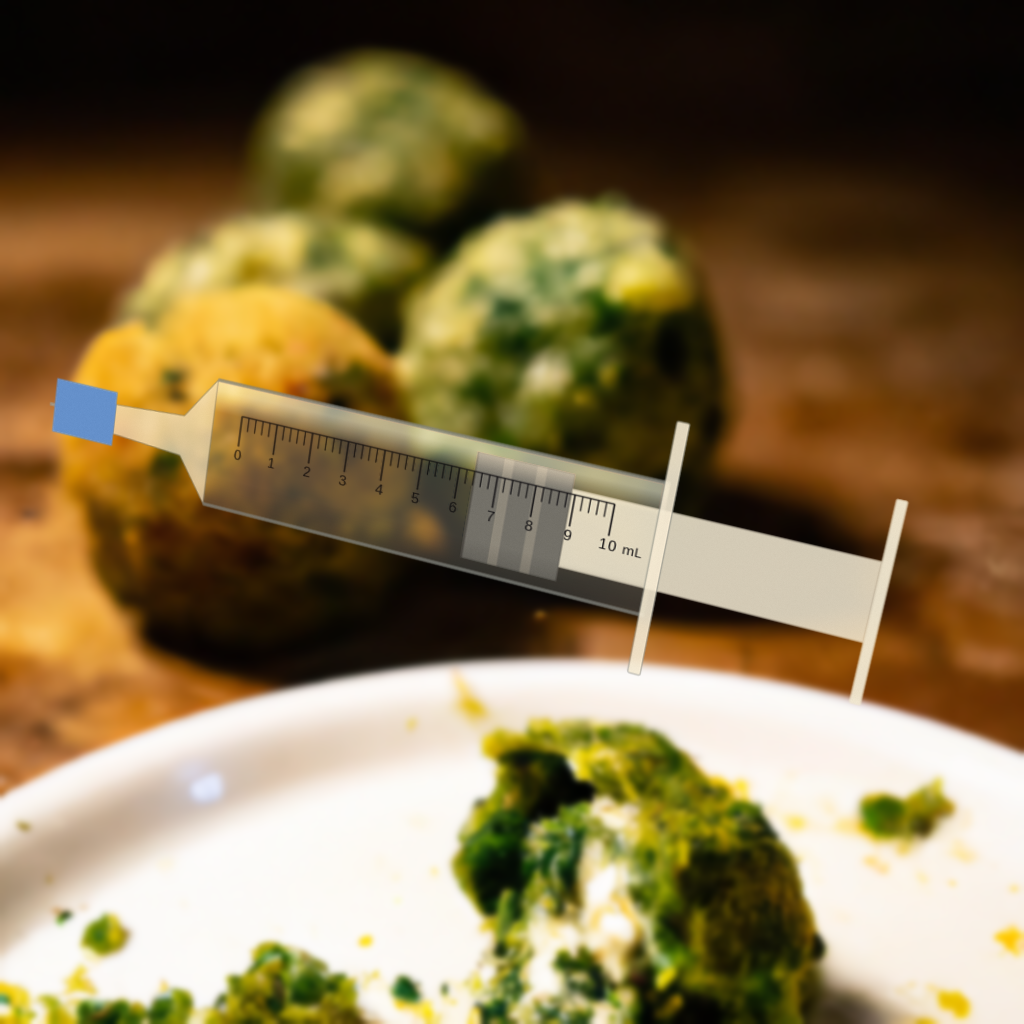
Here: 6.4 (mL)
